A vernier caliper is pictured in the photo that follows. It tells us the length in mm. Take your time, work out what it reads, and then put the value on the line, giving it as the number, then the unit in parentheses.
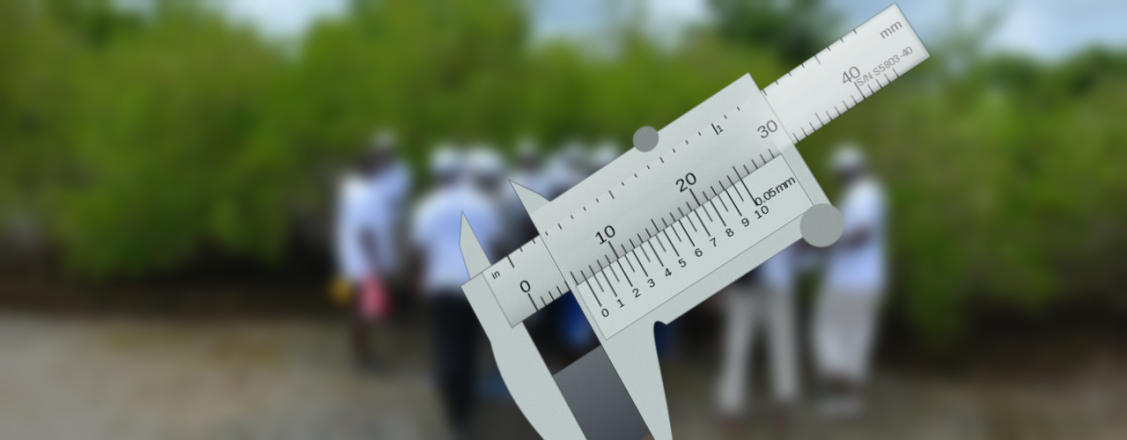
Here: 6.0 (mm)
